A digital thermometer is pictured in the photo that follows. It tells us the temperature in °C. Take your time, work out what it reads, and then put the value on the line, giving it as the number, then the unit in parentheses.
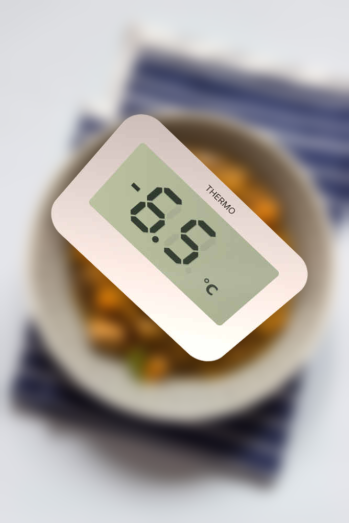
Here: -6.5 (°C)
